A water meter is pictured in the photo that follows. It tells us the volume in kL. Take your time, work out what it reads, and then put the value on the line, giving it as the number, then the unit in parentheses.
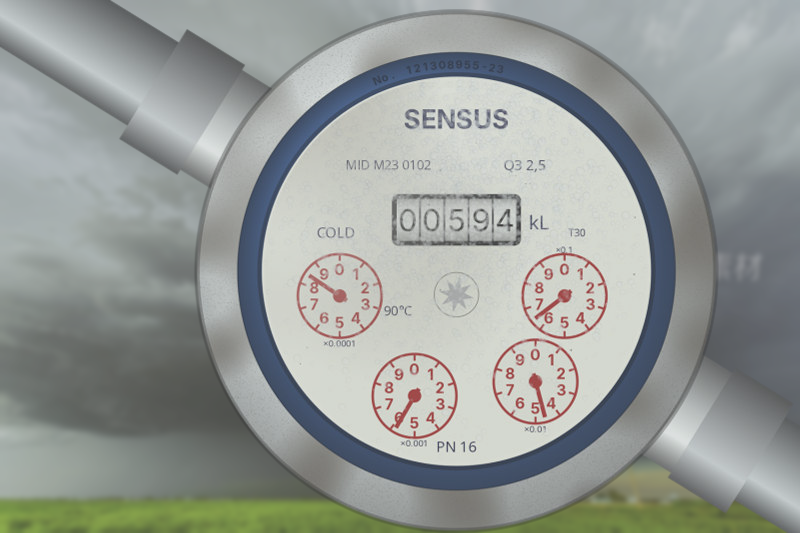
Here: 594.6458 (kL)
